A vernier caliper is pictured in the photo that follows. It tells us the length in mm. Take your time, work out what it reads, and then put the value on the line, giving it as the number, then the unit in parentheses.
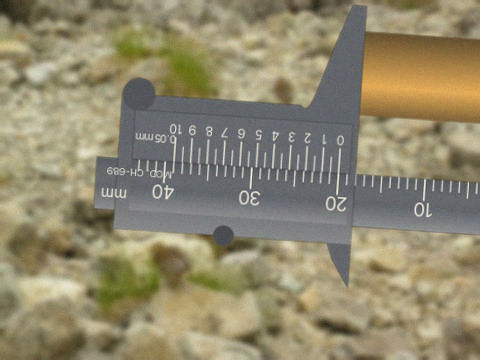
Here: 20.0 (mm)
